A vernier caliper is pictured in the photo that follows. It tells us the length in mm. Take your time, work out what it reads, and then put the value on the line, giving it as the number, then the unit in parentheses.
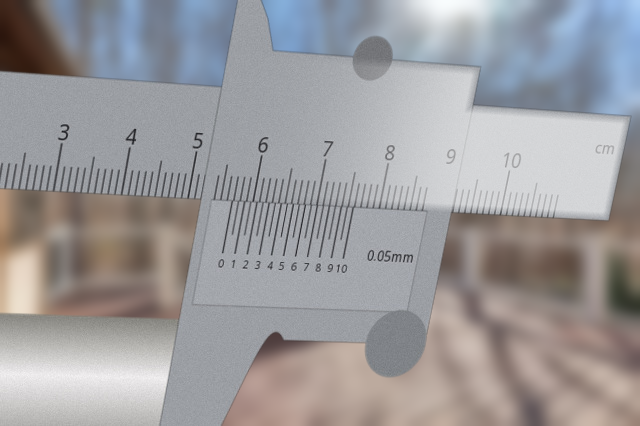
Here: 56.8 (mm)
